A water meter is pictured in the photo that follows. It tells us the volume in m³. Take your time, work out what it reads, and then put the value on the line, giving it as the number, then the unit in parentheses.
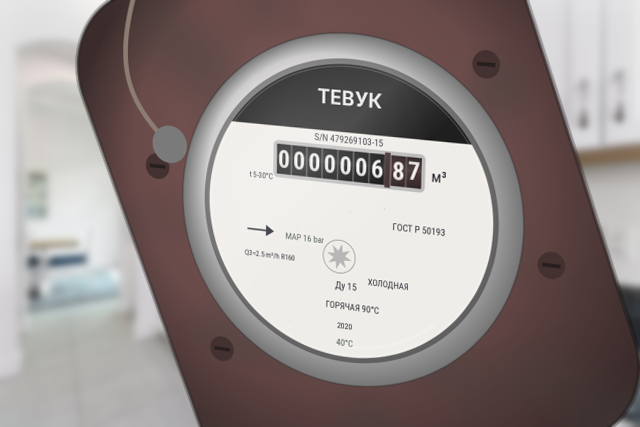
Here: 6.87 (m³)
